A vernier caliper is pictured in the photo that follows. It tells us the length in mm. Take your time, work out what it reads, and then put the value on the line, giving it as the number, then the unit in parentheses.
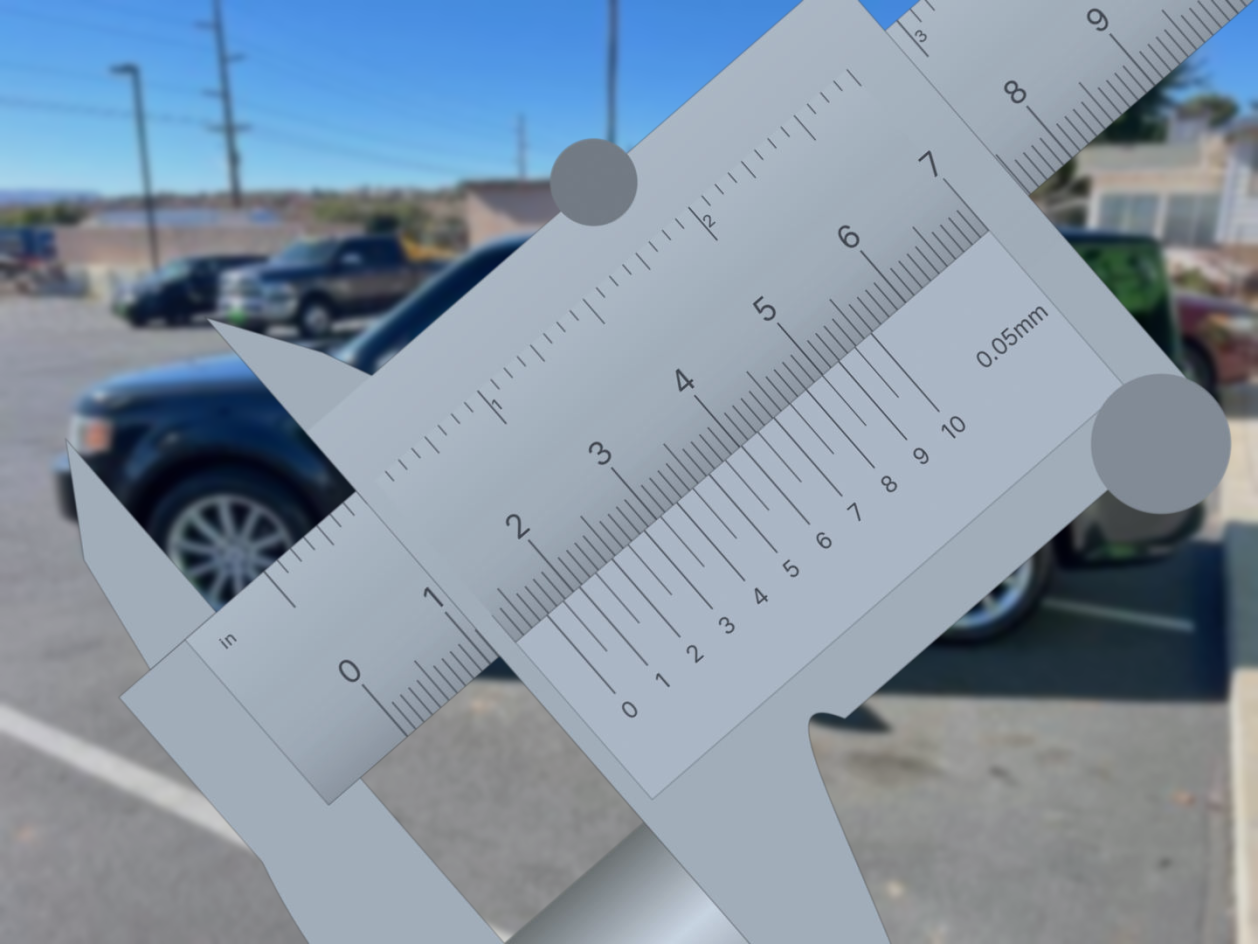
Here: 16.8 (mm)
